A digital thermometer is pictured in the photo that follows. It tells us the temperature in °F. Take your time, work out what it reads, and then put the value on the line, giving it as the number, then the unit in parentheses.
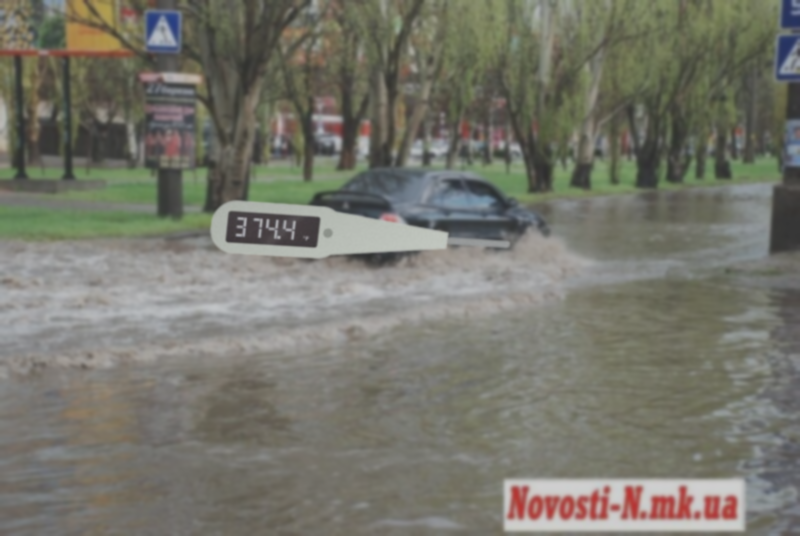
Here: 374.4 (°F)
